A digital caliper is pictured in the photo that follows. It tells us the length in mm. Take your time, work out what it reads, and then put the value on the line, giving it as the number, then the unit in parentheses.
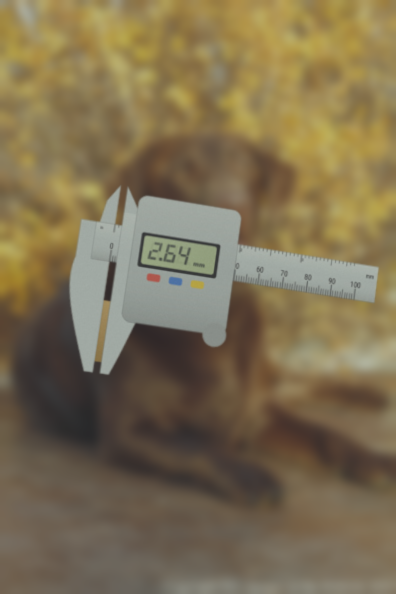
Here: 2.64 (mm)
